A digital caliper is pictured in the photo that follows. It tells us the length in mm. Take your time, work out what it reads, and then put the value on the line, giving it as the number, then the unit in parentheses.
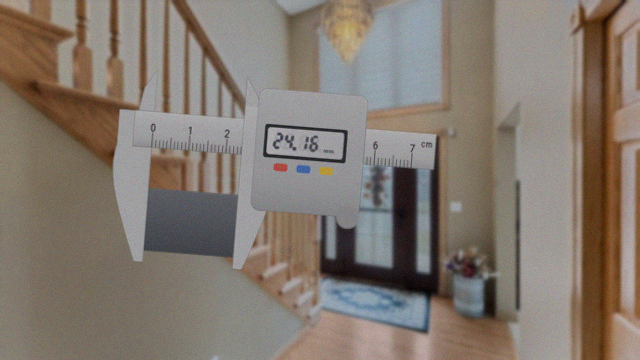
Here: 24.16 (mm)
